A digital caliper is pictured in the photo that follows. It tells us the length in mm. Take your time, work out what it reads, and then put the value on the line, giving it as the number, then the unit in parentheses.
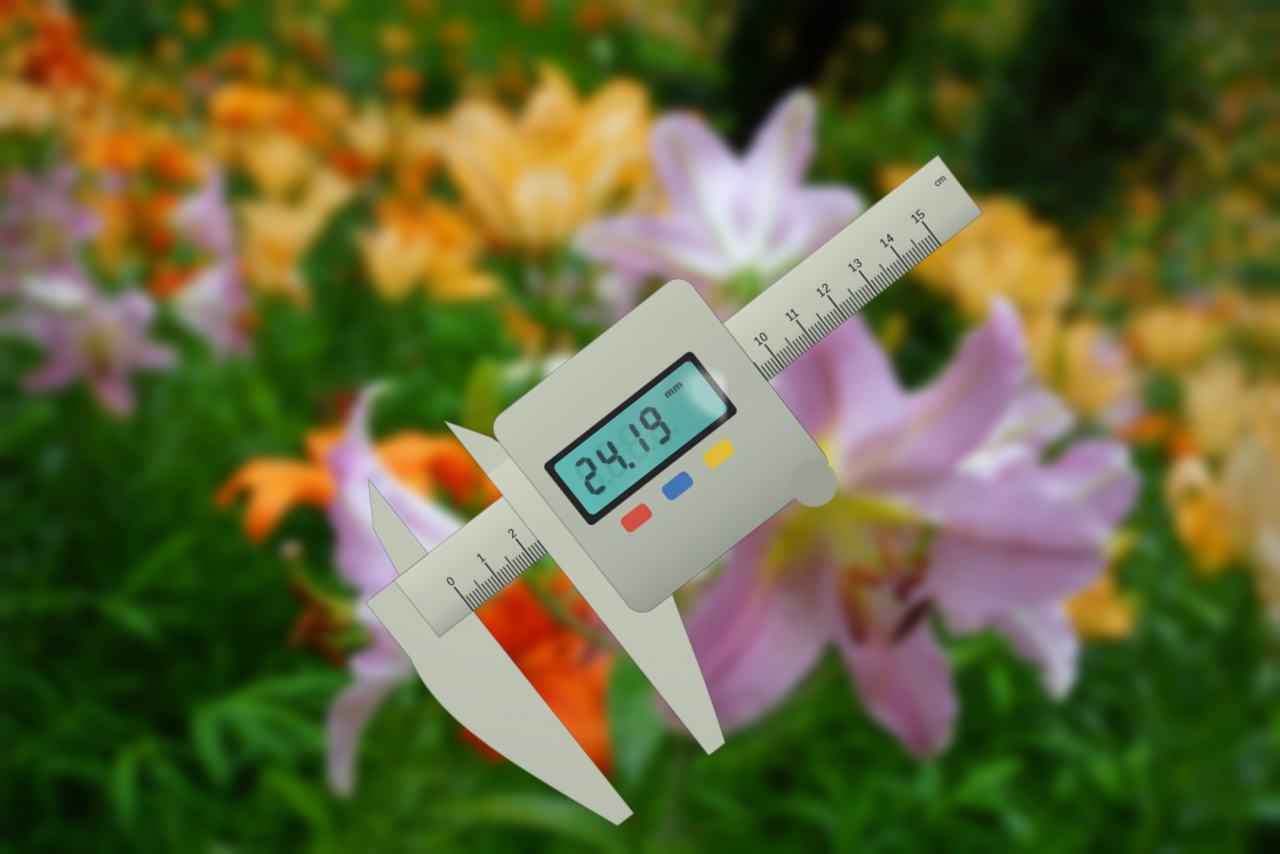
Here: 24.19 (mm)
